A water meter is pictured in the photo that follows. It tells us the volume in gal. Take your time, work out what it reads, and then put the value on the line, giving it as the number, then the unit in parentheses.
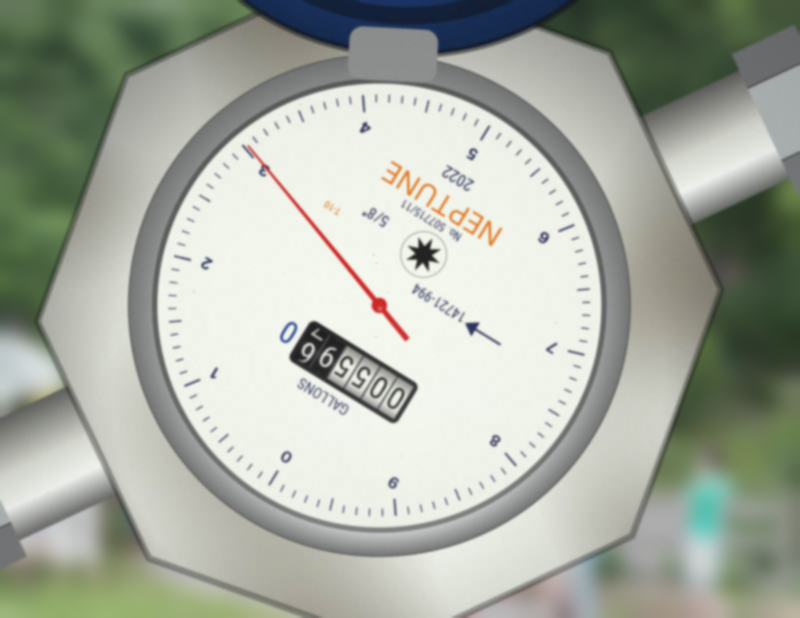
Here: 55963.0 (gal)
